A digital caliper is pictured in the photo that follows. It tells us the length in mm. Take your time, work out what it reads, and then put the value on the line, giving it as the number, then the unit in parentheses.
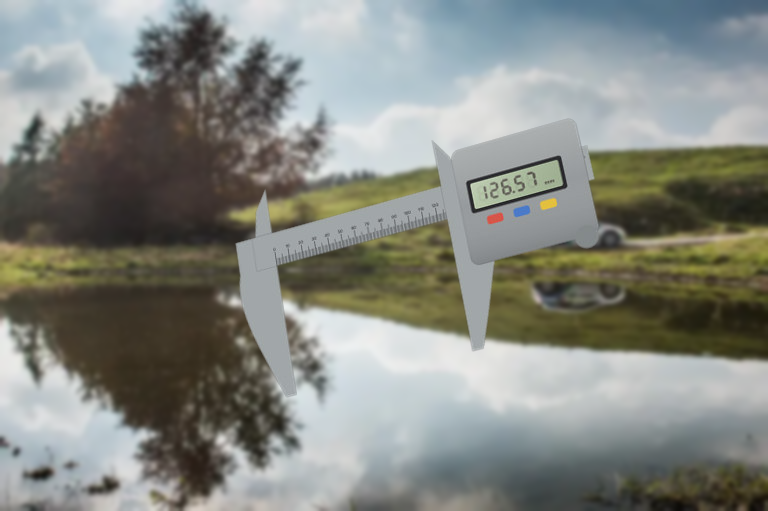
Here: 126.57 (mm)
